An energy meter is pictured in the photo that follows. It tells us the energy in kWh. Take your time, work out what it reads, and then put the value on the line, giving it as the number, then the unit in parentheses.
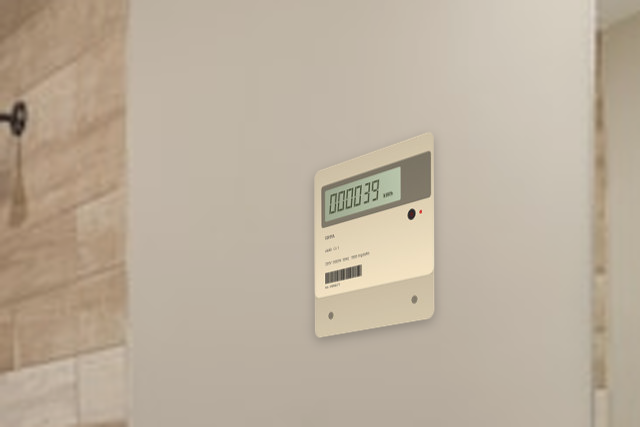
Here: 39 (kWh)
